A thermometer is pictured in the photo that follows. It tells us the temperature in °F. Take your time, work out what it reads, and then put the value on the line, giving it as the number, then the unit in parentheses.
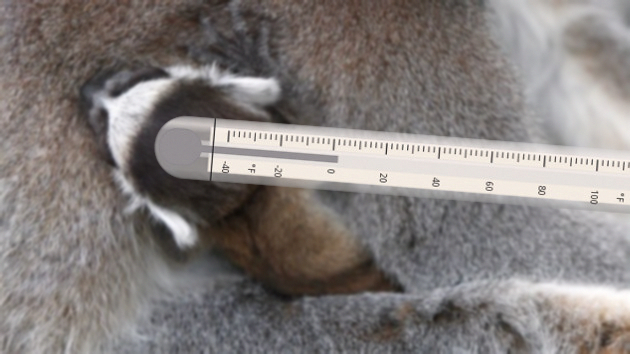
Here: 2 (°F)
